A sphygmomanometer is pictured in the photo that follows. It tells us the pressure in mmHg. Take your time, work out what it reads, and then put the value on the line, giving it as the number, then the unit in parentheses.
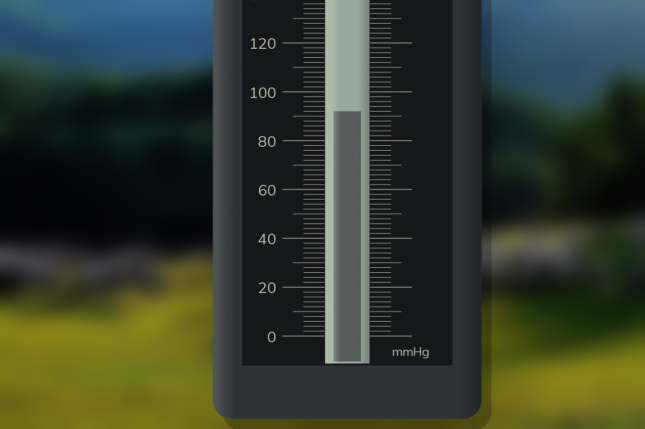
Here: 92 (mmHg)
